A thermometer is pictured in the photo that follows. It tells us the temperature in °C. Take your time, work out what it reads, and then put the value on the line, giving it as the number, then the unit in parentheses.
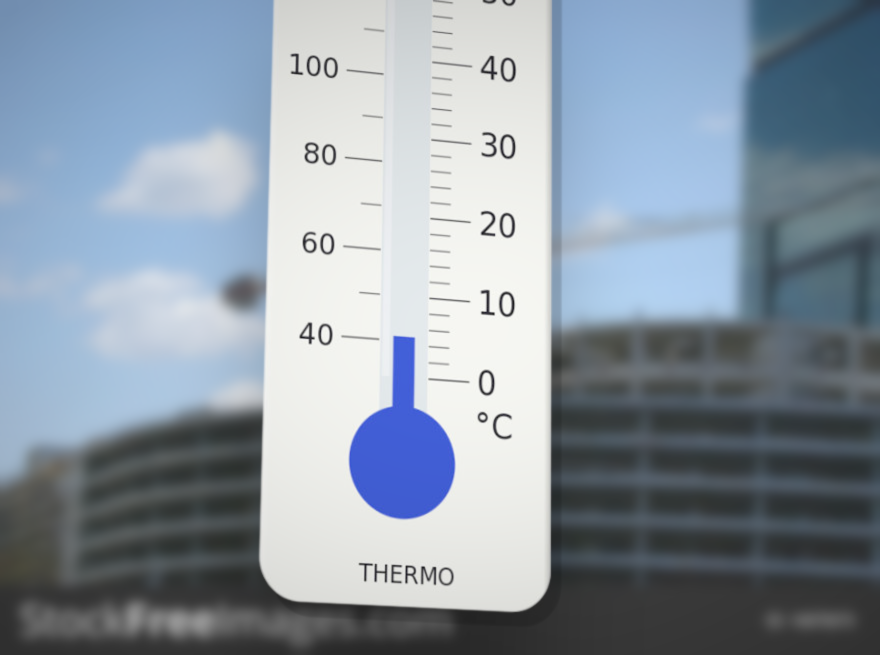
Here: 5 (°C)
